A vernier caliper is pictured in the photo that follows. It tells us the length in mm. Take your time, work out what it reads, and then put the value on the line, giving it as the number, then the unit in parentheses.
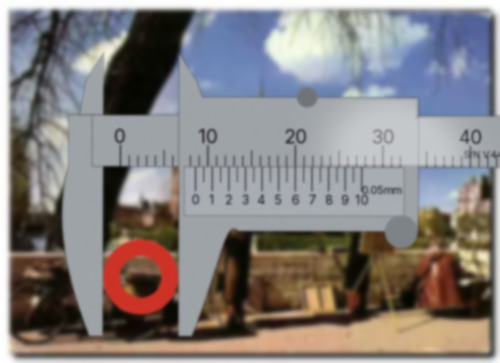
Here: 8.6 (mm)
